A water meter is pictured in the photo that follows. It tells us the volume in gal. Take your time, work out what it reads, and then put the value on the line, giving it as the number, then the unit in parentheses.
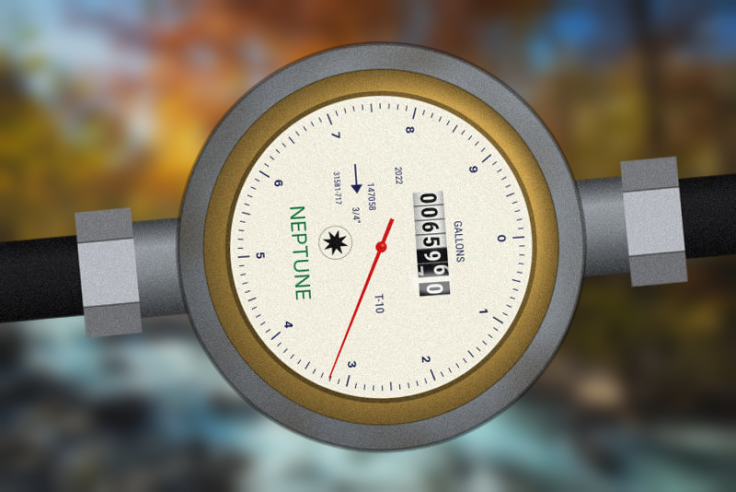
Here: 65963.2 (gal)
